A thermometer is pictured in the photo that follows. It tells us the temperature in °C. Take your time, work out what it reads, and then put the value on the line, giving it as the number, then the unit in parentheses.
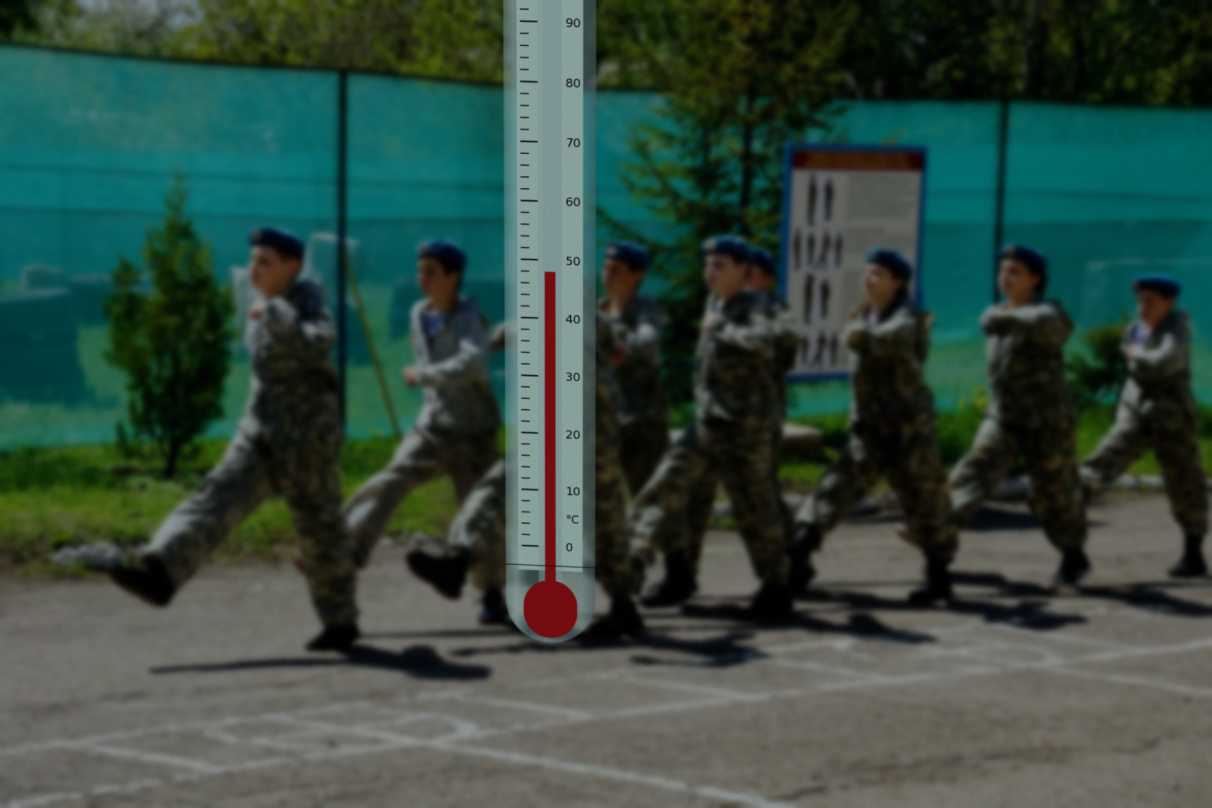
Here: 48 (°C)
